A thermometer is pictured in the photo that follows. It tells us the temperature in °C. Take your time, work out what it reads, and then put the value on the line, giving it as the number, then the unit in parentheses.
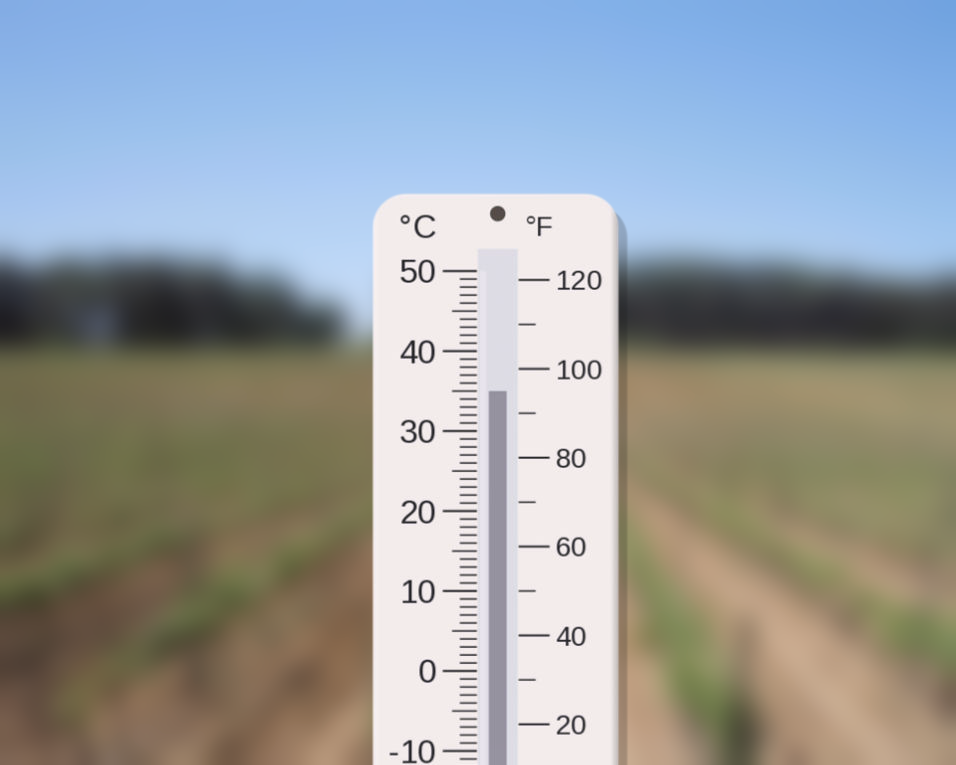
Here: 35 (°C)
